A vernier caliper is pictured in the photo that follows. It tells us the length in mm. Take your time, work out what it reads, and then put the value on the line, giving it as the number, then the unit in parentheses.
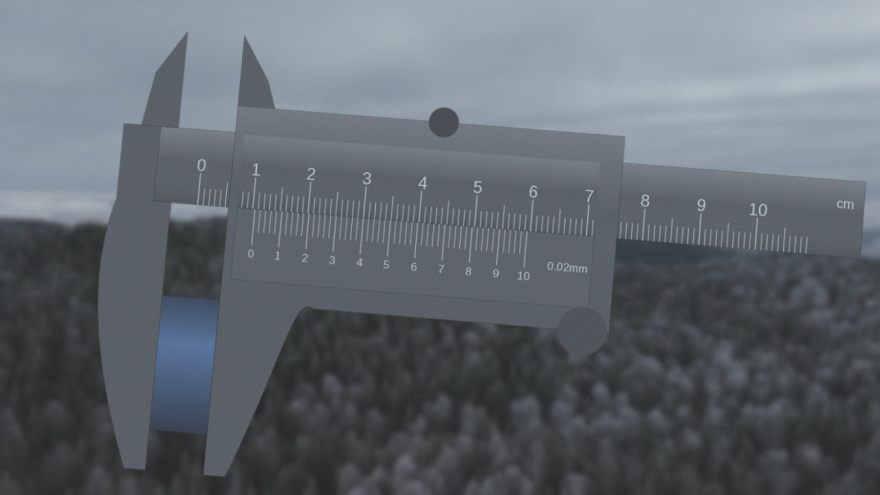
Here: 10.4 (mm)
